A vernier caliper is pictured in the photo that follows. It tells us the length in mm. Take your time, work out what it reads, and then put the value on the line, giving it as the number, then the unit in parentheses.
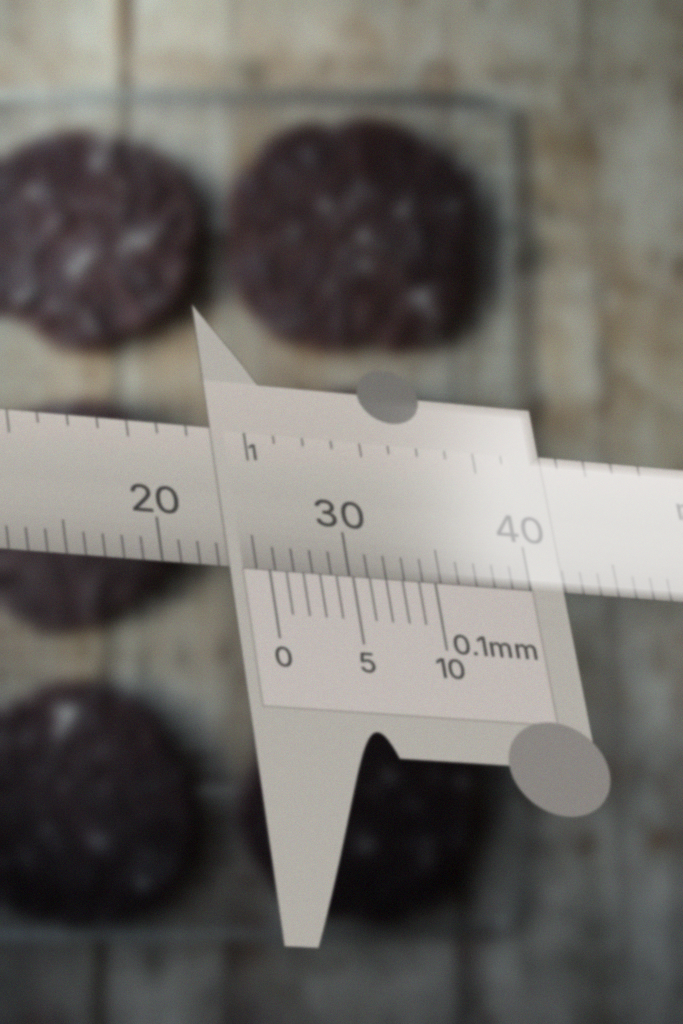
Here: 25.7 (mm)
